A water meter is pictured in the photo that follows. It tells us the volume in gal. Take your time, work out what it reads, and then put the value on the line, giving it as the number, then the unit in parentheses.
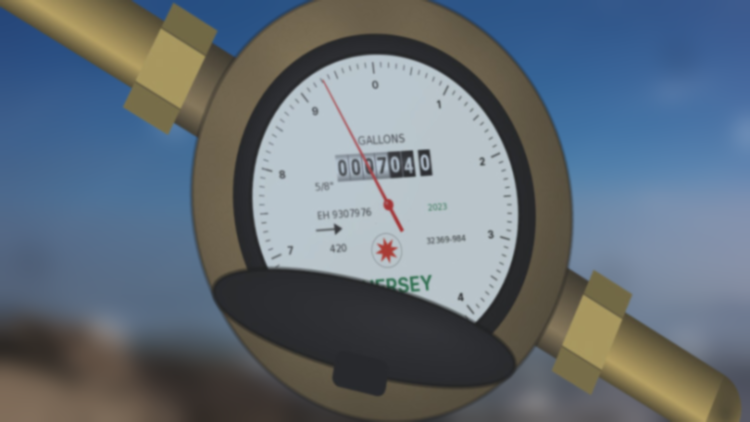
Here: 7039.3 (gal)
